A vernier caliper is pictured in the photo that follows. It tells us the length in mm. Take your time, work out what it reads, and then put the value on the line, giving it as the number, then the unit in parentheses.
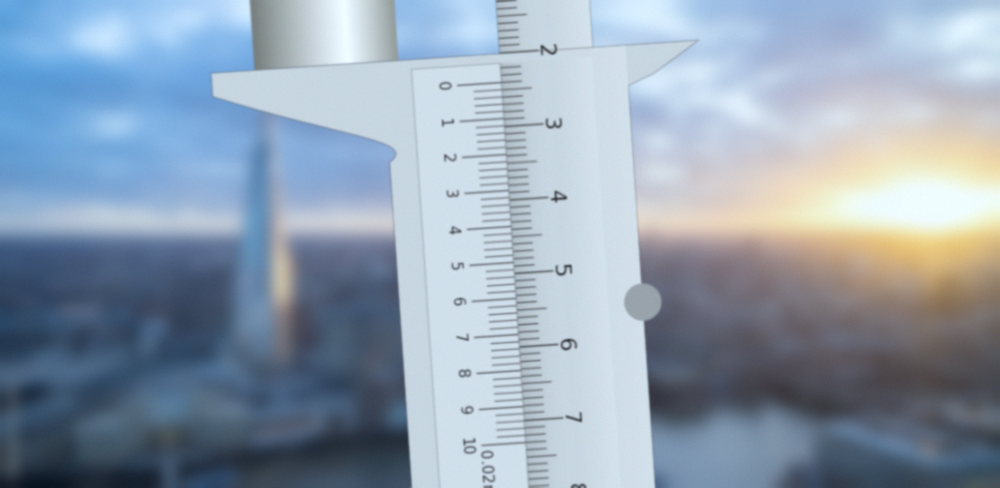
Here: 24.0 (mm)
